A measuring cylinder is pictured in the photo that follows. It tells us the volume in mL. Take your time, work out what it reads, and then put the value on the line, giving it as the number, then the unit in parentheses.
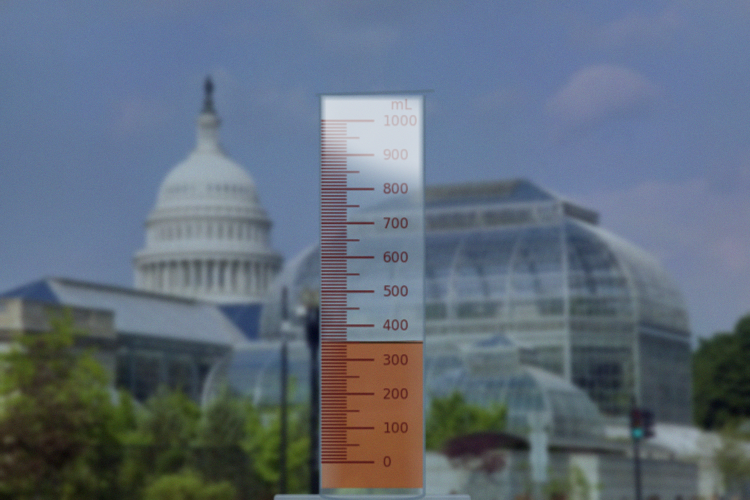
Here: 350 (mL)
